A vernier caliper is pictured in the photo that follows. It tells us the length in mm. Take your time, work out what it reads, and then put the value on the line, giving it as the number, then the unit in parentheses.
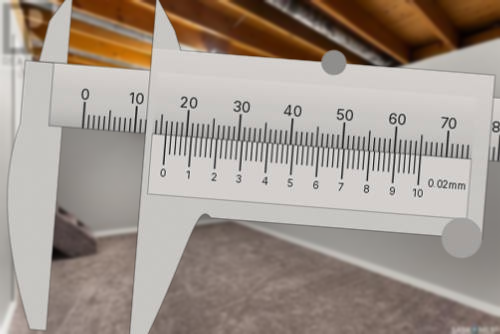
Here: 16.0 (mm)
